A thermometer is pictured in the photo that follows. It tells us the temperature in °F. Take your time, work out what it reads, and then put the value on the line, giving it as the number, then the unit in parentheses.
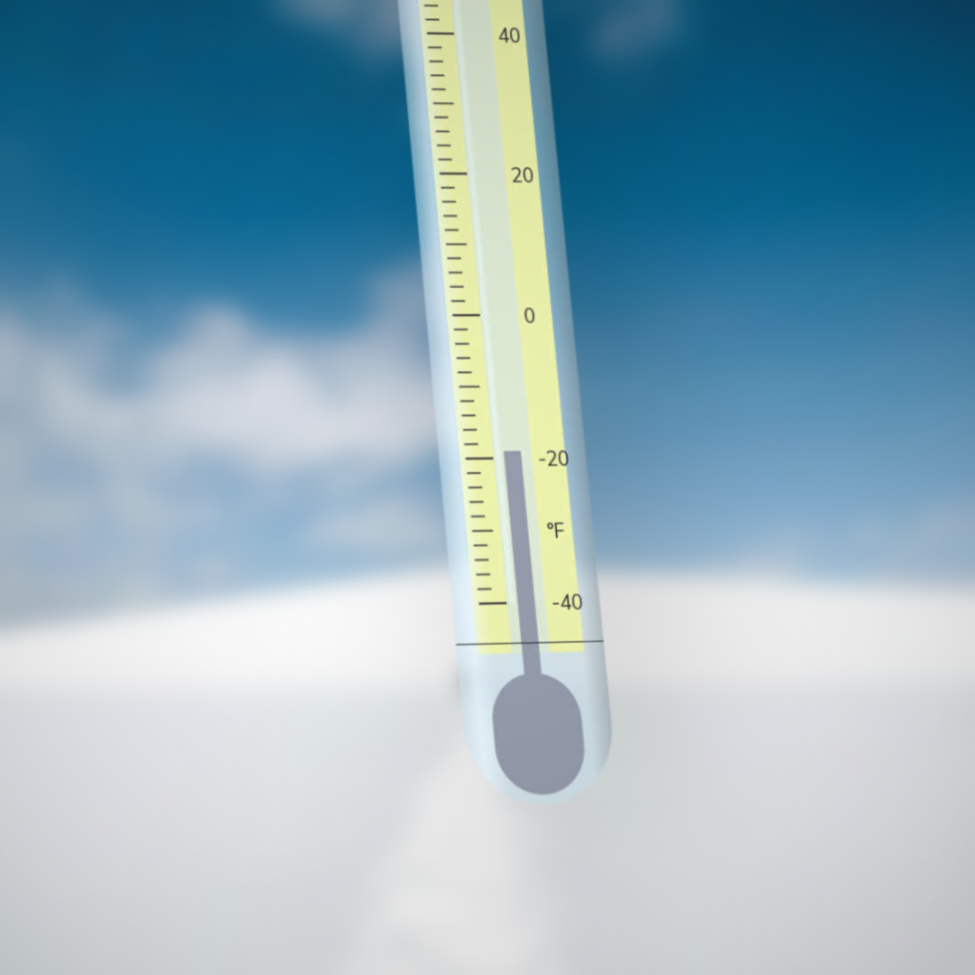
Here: -19 (°F)
